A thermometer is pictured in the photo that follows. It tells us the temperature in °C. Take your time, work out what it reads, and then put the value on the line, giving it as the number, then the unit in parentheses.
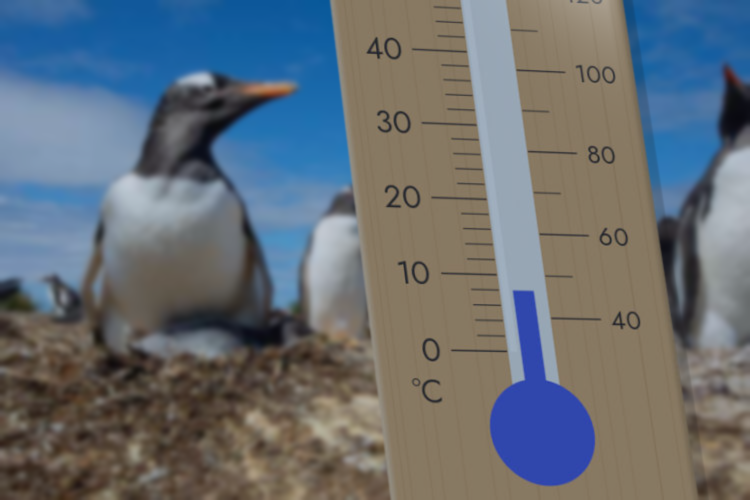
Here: 8 (°C)
